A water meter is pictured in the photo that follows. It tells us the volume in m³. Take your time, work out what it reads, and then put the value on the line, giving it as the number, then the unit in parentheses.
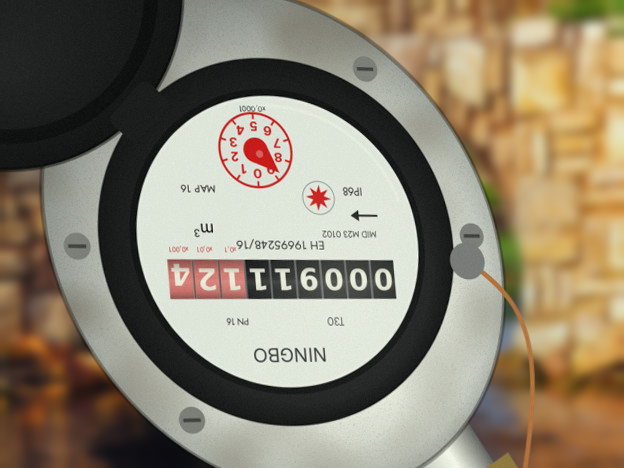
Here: 911.1238 (m³)
